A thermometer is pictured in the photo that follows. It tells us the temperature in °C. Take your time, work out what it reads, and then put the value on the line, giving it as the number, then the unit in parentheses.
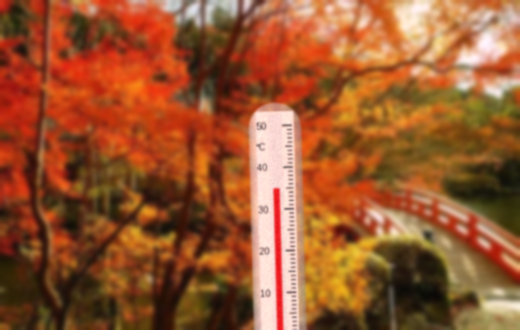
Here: 35 (°C)
